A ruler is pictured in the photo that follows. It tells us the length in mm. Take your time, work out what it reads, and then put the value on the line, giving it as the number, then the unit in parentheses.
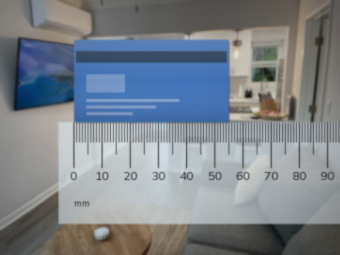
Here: 55 (mm)
